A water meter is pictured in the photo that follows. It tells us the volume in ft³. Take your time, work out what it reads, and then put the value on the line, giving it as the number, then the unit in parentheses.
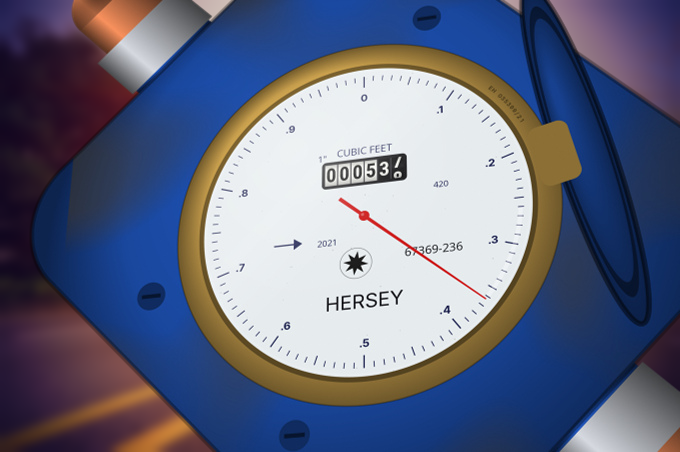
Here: 537.36 (ft³)
